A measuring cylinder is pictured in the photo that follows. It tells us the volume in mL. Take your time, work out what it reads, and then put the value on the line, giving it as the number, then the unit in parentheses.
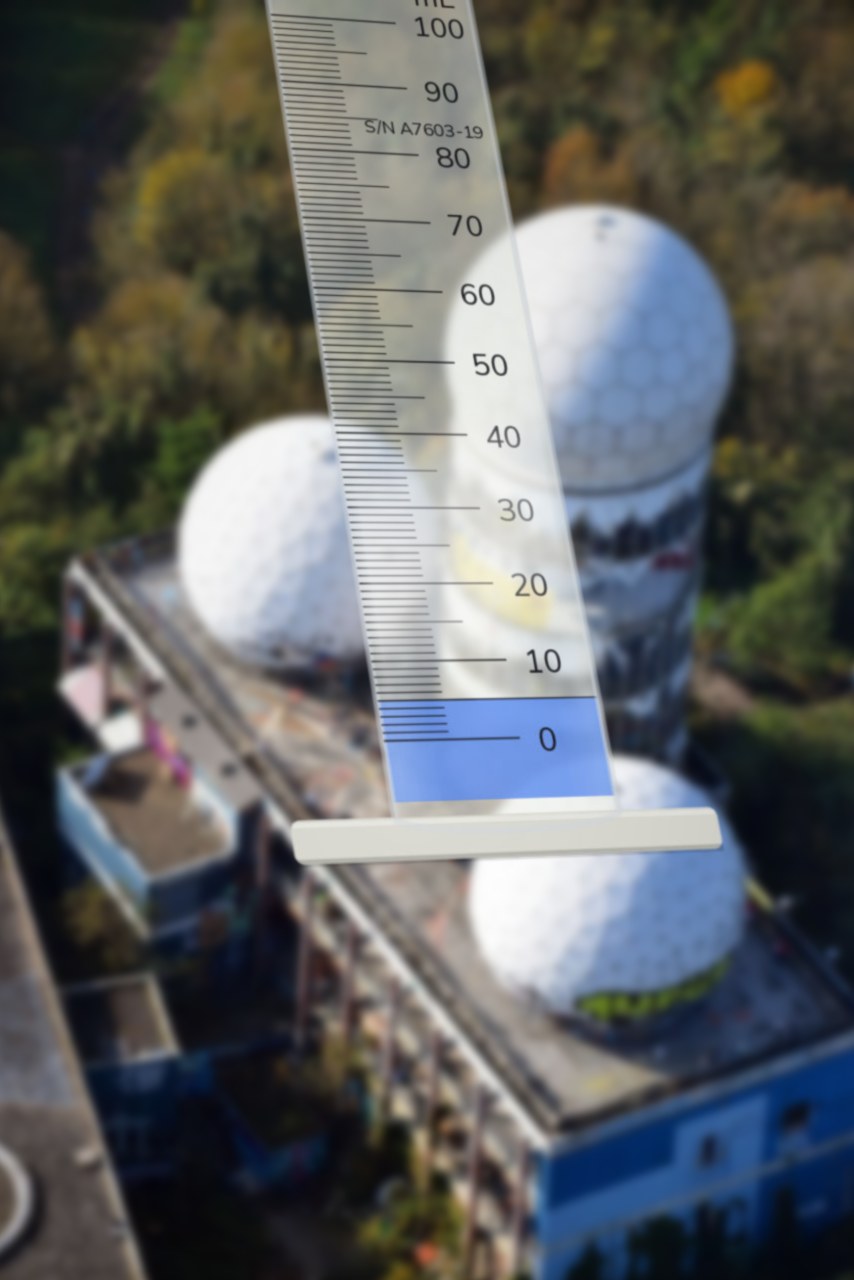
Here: 5 (mL)
